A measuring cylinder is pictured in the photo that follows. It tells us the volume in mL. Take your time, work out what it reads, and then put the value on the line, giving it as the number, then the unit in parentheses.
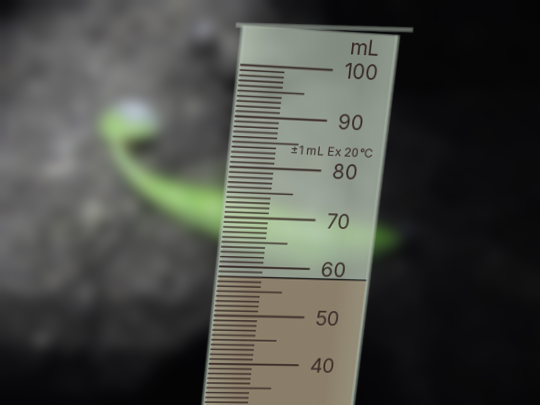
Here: 58 (mL)
